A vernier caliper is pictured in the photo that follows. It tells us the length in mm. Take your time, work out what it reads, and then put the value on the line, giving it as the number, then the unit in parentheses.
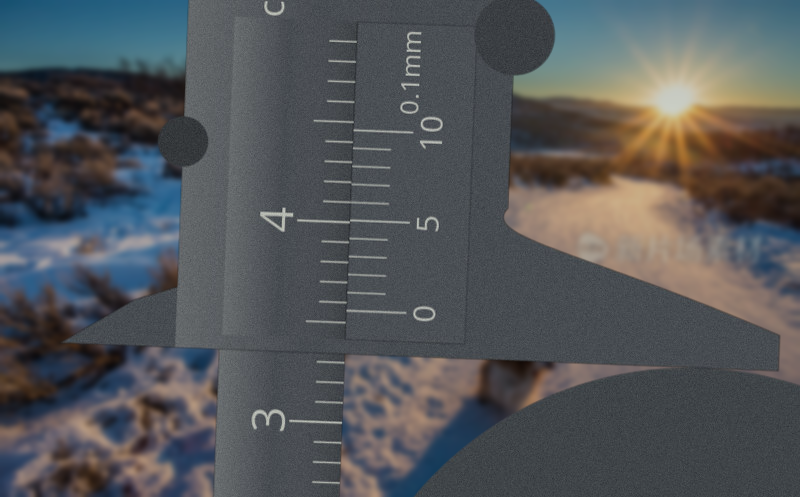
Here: 35.6 (mm)
